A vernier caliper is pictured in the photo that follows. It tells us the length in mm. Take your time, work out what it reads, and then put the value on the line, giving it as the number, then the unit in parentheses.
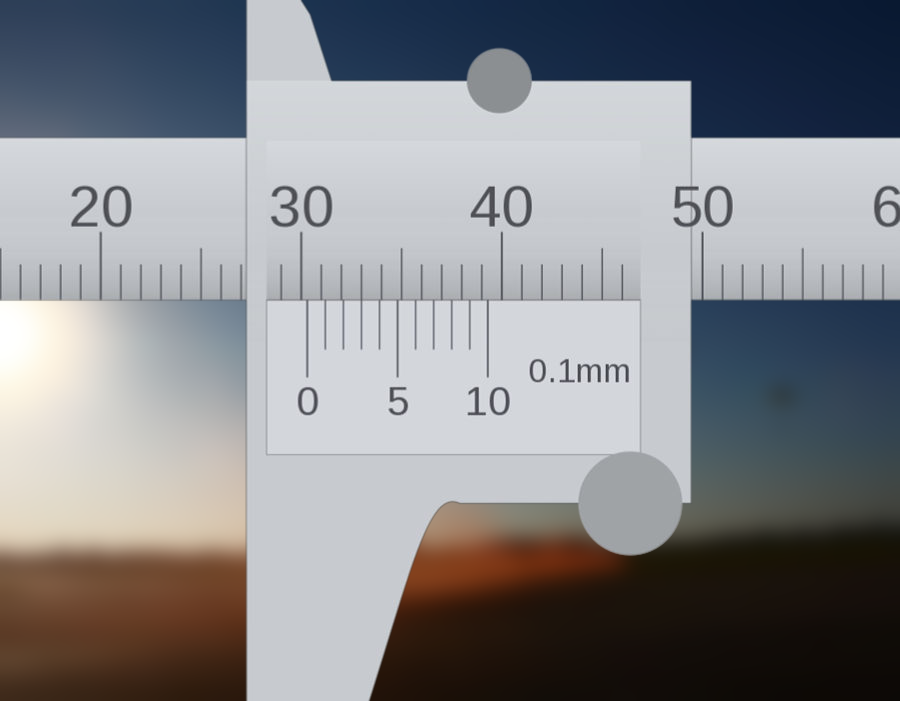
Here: 30.3 (mm)
